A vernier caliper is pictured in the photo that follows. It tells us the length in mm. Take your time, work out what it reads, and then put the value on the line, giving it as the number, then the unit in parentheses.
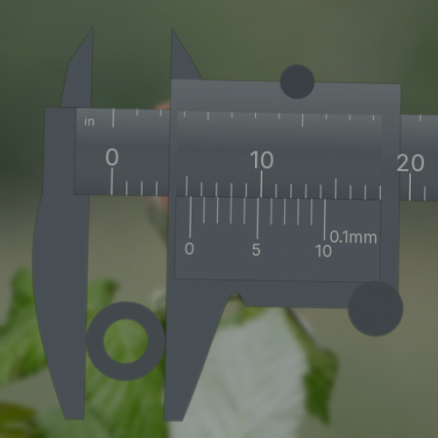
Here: 5.3 (mm)
